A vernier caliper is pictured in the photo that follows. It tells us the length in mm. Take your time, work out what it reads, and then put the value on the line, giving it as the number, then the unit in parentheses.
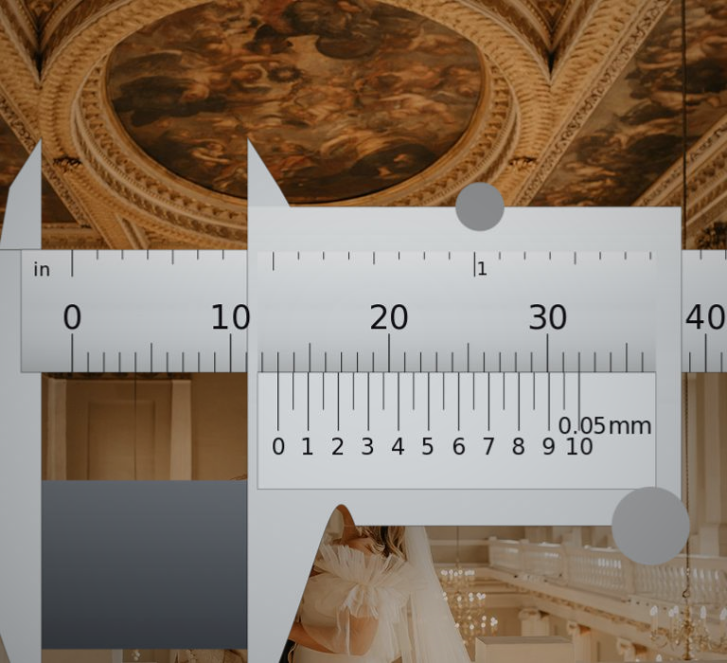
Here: 13.0 (mm)
